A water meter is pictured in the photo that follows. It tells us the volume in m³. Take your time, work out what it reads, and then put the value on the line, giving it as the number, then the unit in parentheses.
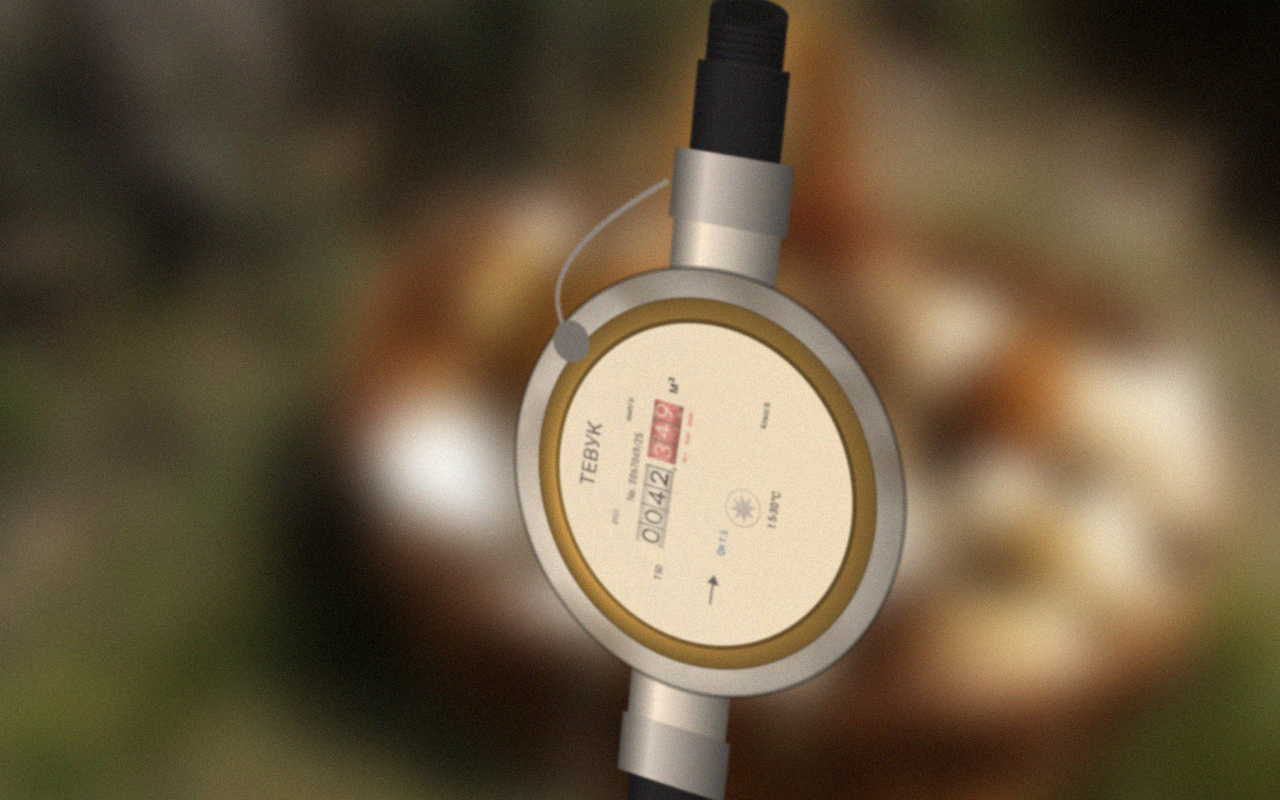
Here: 42.349 (m³)
